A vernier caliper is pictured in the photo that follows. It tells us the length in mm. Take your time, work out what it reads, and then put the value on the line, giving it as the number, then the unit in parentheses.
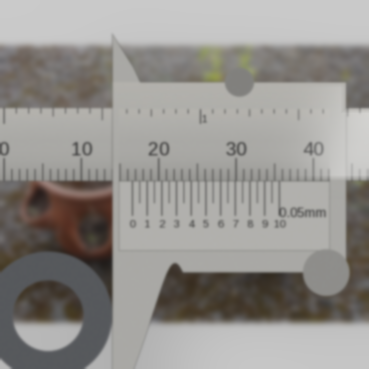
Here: 16.6 (mm)
